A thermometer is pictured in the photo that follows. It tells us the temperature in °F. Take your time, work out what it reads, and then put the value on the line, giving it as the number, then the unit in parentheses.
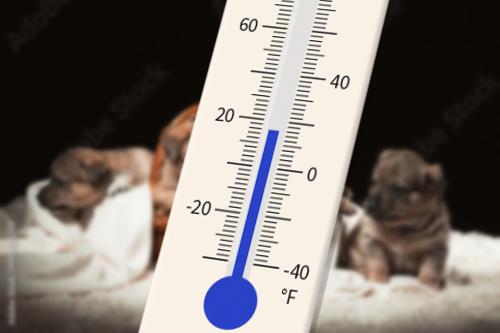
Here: 16 (°F)
